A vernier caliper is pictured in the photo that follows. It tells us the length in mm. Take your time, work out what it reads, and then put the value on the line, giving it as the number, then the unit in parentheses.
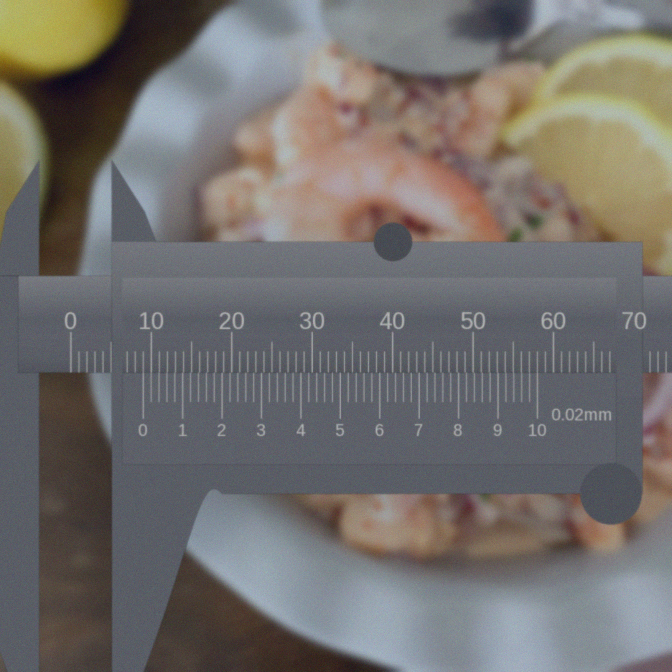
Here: 9.0 (mm)
